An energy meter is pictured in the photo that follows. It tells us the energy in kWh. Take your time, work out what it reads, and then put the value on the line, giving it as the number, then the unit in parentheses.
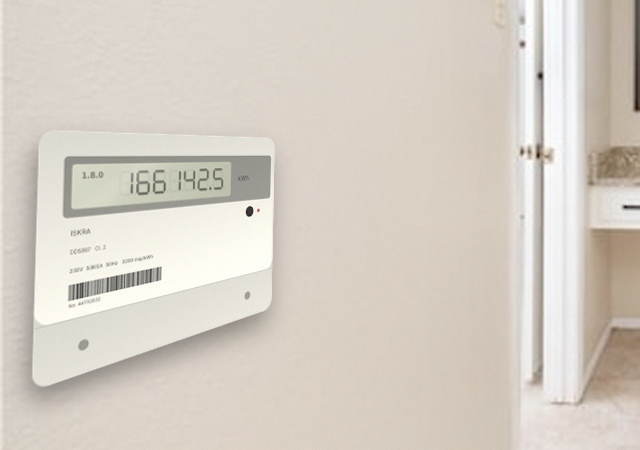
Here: 166142.5 (kWh)
